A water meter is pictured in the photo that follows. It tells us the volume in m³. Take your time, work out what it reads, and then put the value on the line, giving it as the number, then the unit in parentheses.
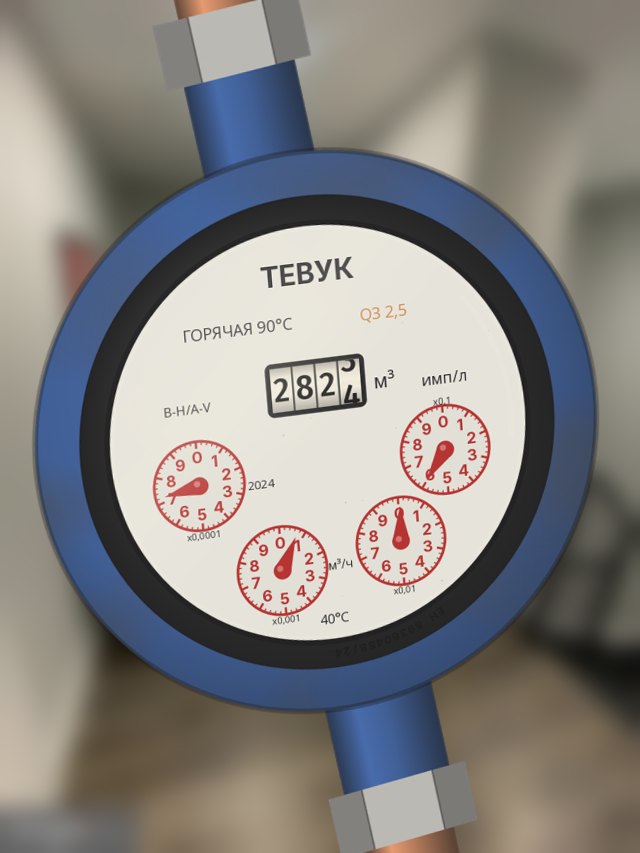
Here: 2823.6007 (m³)
